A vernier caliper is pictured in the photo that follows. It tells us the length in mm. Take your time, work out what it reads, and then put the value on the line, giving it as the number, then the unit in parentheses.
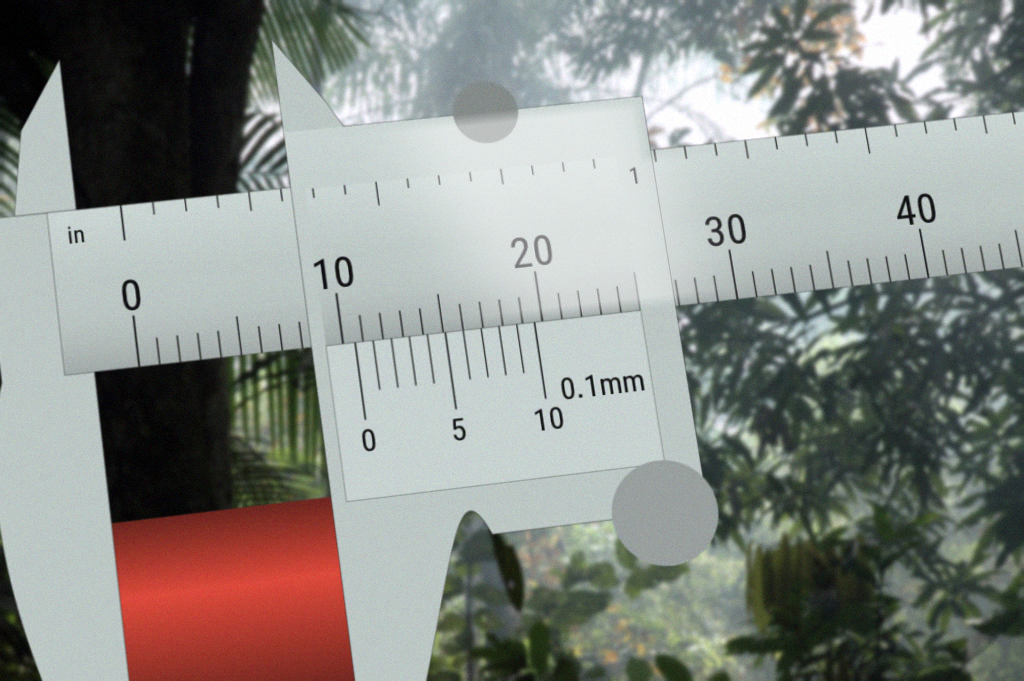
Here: 10.6 (mm)
